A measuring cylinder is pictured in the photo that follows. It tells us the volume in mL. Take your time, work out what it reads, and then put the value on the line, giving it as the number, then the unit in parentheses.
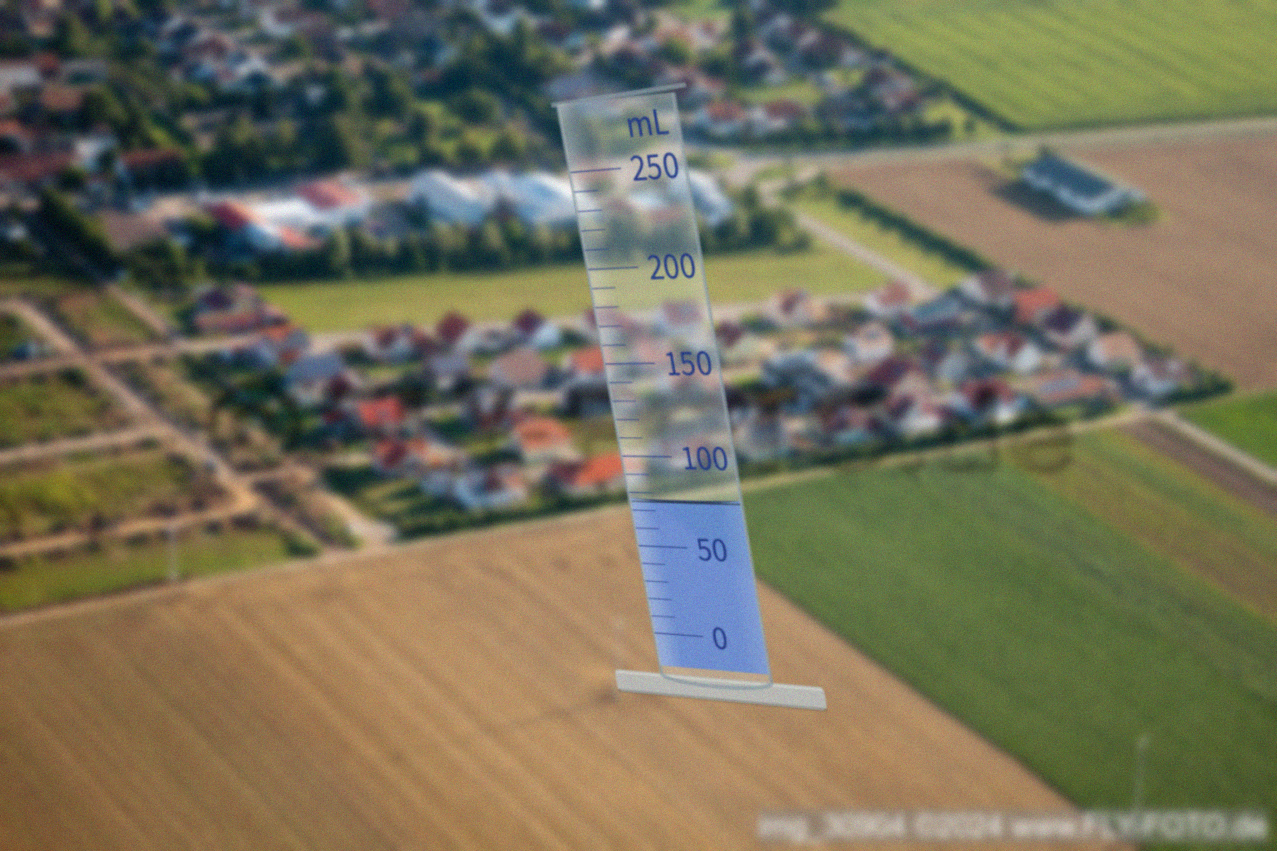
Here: 75 (mL)
